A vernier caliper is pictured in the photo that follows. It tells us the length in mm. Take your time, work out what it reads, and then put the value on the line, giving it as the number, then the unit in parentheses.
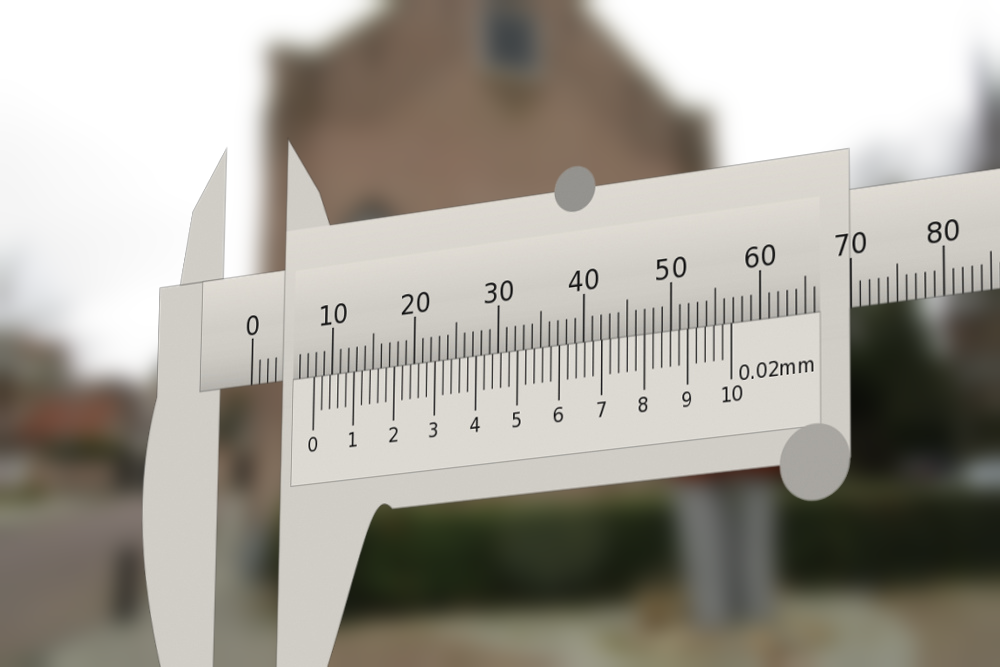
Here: 7.8 (mm)
